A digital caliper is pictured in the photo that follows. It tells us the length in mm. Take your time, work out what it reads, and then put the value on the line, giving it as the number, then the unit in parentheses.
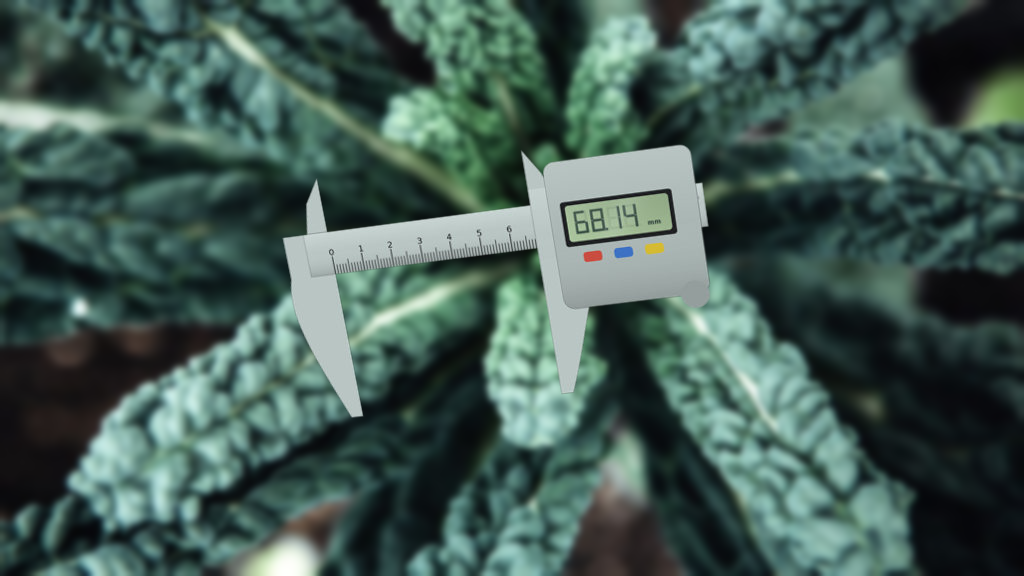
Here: 68.14 (mm)
